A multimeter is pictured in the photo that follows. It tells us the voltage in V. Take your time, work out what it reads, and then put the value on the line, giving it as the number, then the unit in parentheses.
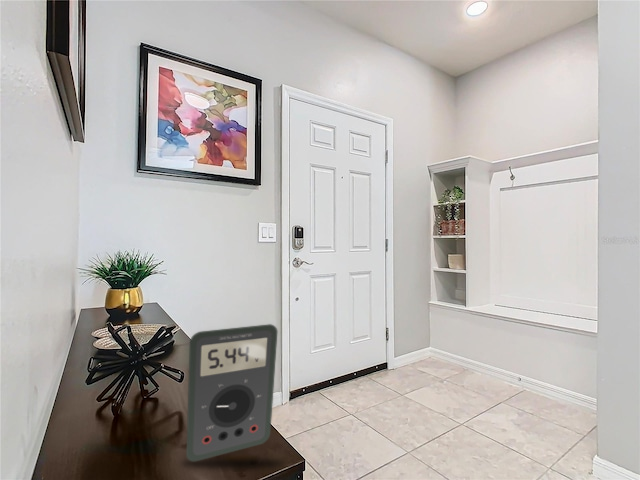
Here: 5.44 (V)
